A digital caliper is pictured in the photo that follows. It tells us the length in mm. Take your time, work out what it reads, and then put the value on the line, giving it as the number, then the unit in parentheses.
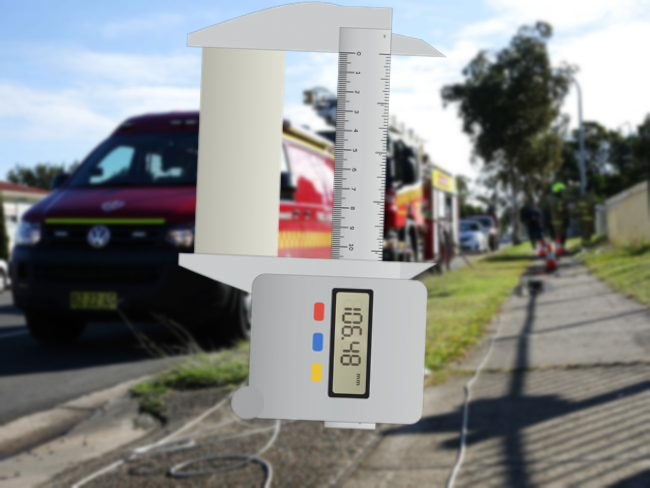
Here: 106.48 (mm)
